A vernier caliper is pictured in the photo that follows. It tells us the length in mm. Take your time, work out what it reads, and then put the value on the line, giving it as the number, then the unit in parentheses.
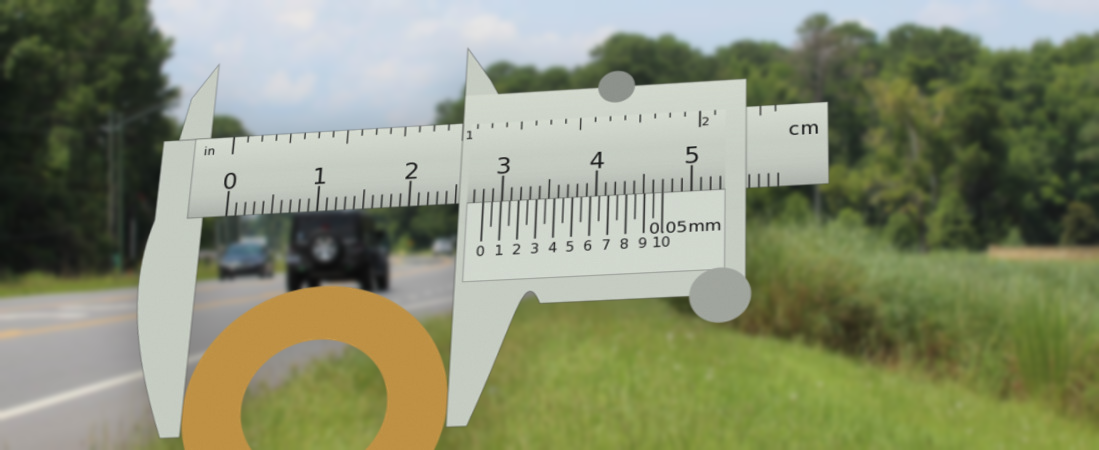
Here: 28.0 (mm)
